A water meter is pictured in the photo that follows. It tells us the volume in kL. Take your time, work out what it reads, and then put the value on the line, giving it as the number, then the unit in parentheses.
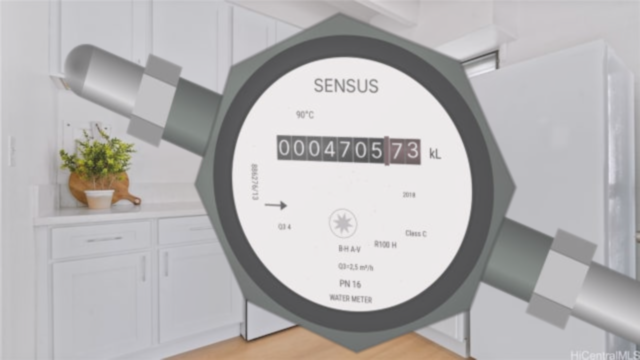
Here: 4705.73 (kL)
